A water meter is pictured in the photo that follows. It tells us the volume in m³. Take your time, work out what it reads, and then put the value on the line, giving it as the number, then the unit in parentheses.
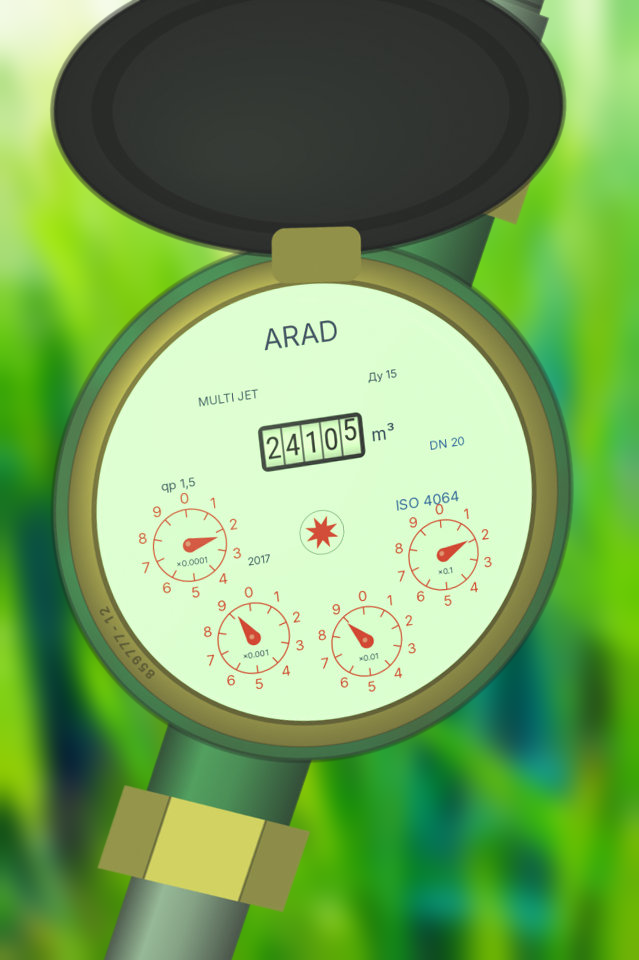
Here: 24105.1892 (m³)
